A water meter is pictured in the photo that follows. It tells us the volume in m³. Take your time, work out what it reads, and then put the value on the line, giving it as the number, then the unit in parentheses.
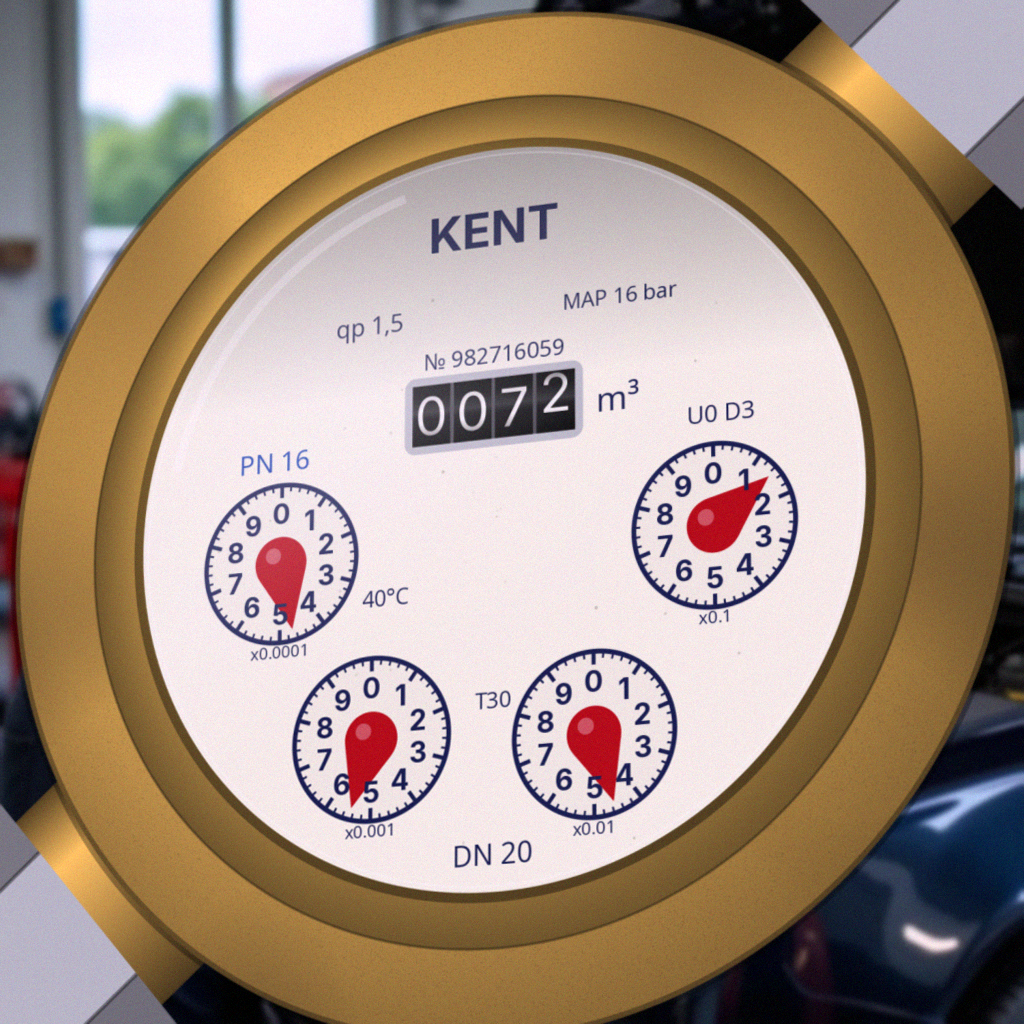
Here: 72.1454 (m³)
